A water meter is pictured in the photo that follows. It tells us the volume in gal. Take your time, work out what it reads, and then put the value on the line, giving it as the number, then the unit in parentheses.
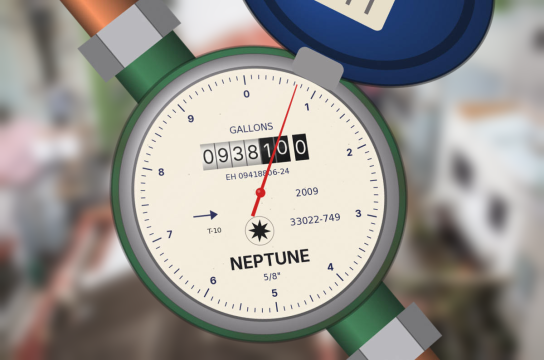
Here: 938100.7 (gal)
